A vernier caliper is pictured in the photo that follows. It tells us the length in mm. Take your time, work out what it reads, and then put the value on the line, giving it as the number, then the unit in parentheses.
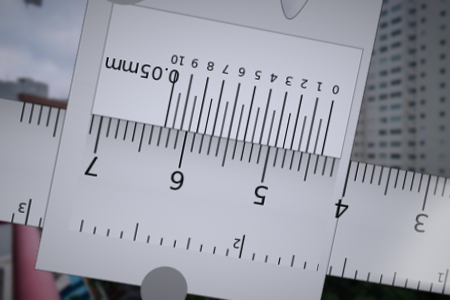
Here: 43.6 (mm)
